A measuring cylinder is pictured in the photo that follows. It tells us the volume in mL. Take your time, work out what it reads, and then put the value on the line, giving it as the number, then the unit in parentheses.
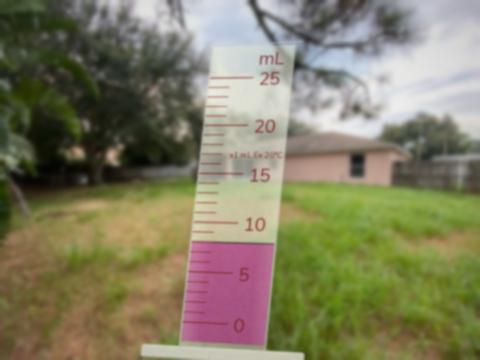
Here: 8 (mL)
